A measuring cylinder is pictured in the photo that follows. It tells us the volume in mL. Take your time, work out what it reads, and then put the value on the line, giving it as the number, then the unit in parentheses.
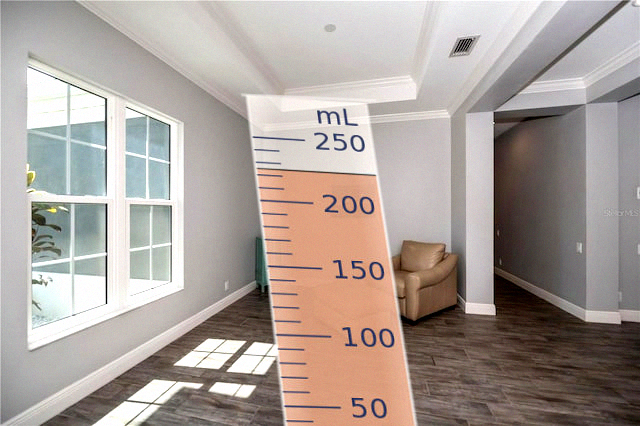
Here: 225 (mL)
